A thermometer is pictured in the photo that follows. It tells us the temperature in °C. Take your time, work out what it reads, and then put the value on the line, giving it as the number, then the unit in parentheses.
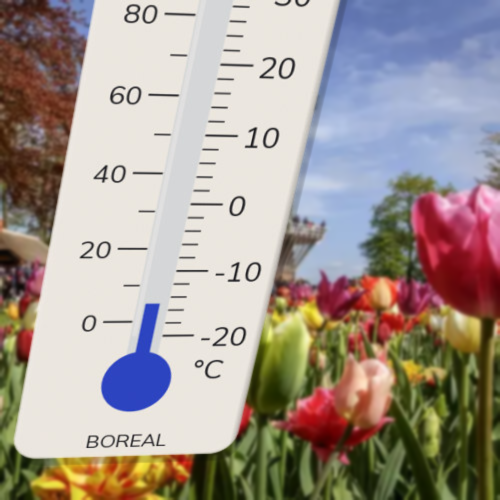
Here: -15 (°C)
